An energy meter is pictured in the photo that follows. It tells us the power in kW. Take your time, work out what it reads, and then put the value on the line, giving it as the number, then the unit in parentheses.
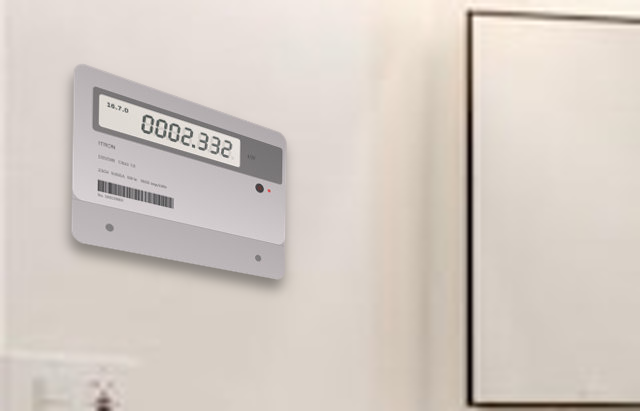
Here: 2.332 (kW)
